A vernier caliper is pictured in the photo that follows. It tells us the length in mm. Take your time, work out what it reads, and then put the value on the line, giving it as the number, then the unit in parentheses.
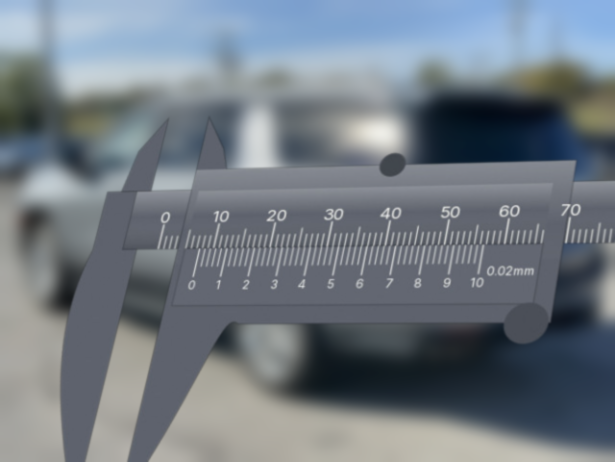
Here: 7.5 (mm)
